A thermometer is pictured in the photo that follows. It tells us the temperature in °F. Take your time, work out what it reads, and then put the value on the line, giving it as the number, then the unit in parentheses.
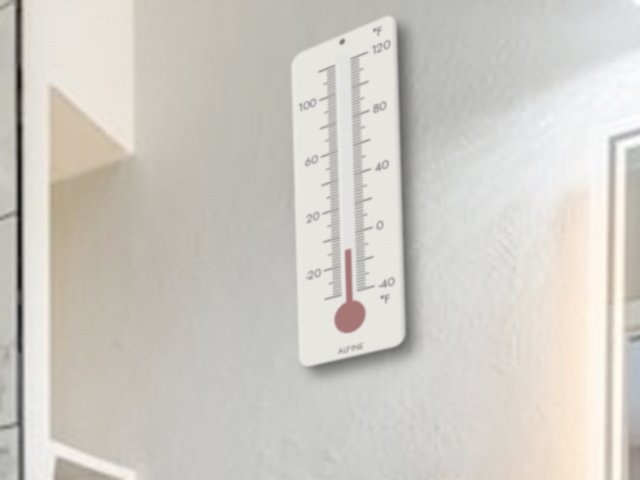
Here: -10 (°F)
